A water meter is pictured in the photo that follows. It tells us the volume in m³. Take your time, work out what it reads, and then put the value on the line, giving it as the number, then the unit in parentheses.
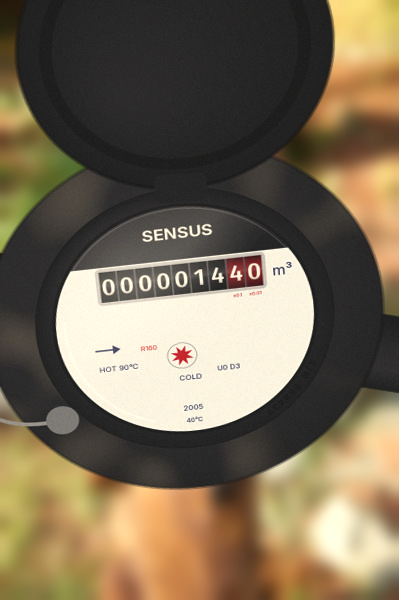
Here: 14.40 (m³)
